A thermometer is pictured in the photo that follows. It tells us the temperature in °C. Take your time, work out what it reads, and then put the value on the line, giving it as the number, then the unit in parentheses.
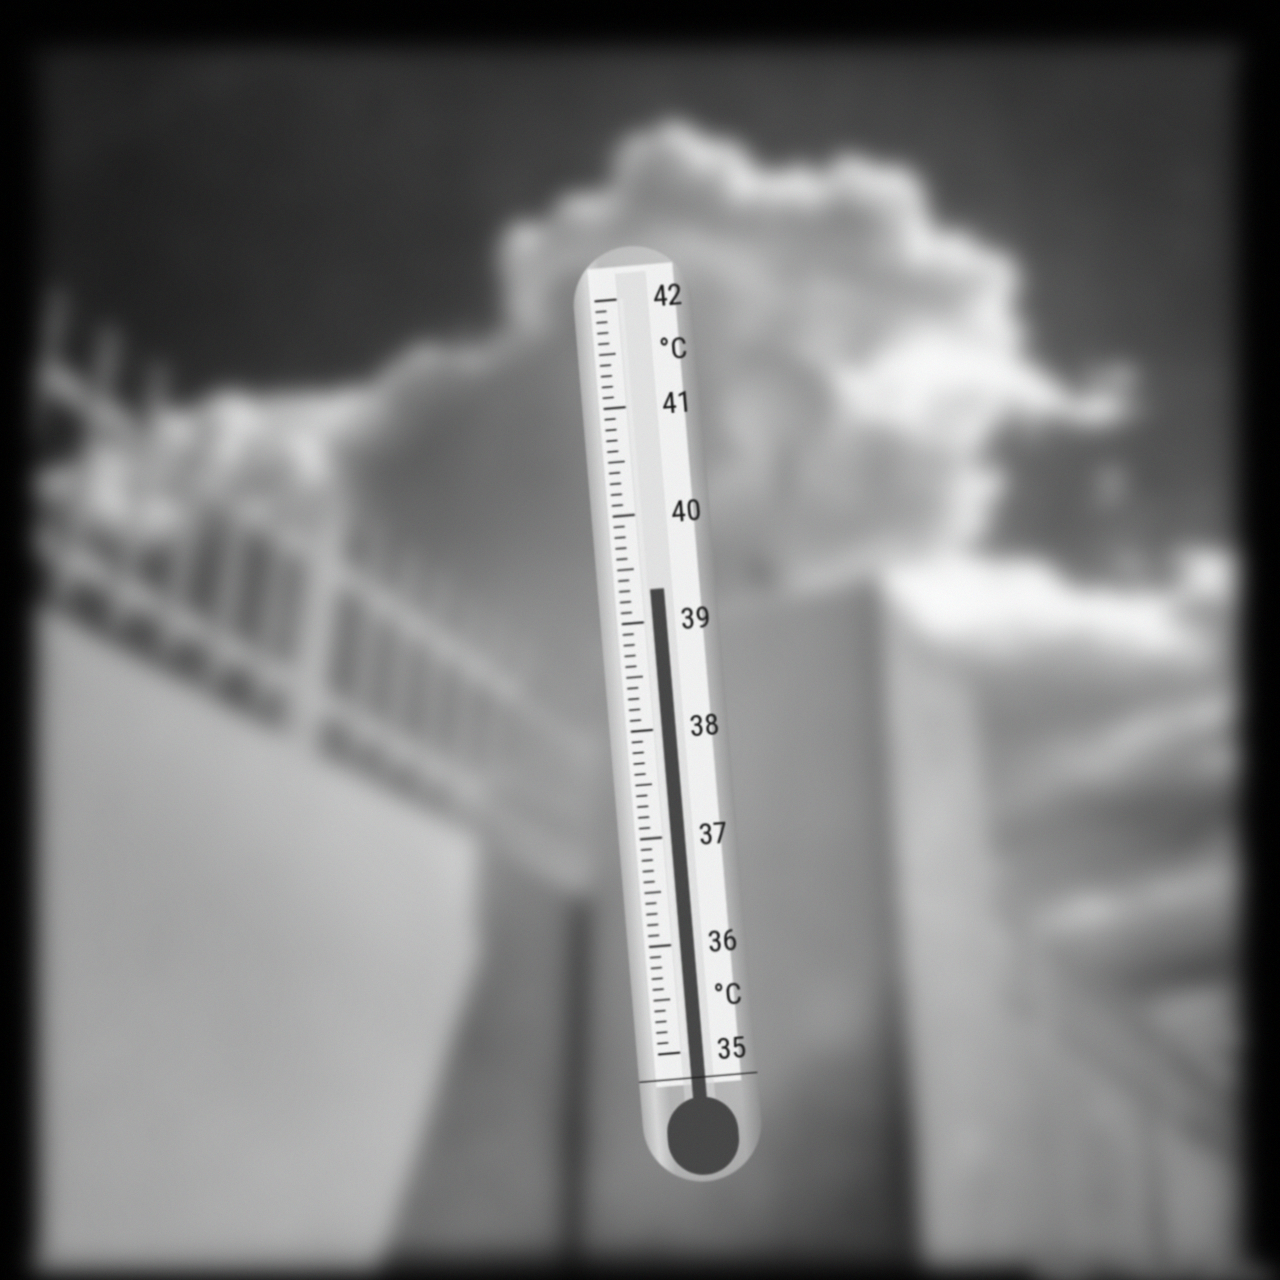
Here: 39.3 (°C)
